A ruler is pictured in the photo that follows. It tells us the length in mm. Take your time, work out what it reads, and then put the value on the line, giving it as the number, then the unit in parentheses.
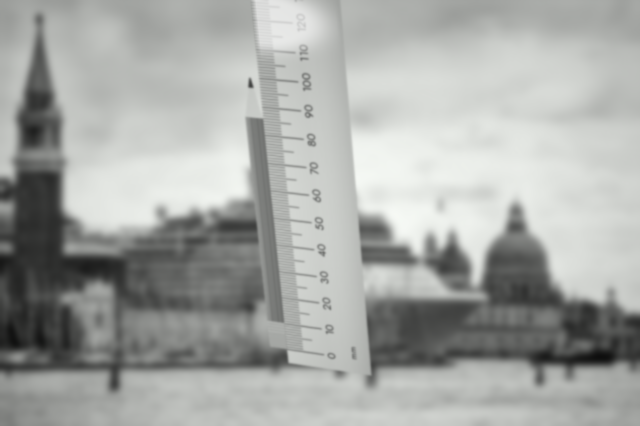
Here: 100 (mm)
